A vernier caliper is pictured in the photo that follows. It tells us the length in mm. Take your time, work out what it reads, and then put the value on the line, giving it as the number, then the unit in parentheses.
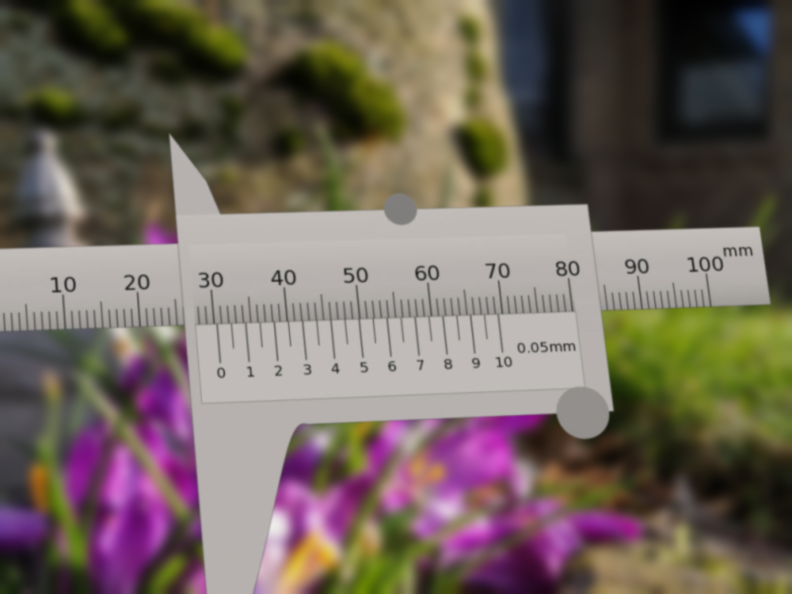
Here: 30.4 (mm)
